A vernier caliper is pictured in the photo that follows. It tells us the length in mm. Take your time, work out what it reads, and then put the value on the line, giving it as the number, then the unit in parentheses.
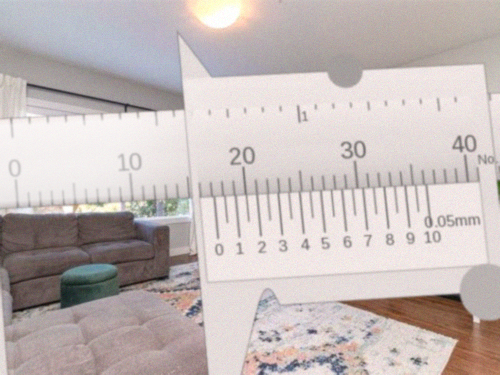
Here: 17.2 (mm)
